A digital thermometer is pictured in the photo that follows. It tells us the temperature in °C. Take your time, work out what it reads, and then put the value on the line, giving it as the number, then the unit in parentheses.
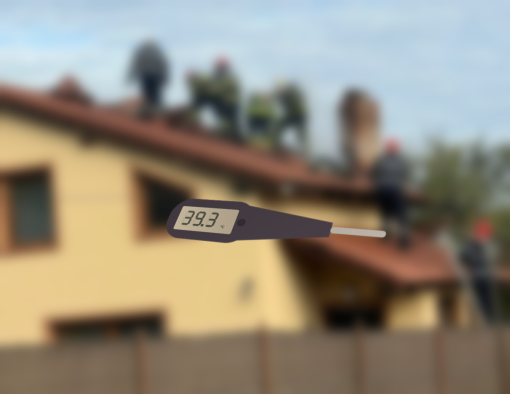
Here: 39.3 (°C)
